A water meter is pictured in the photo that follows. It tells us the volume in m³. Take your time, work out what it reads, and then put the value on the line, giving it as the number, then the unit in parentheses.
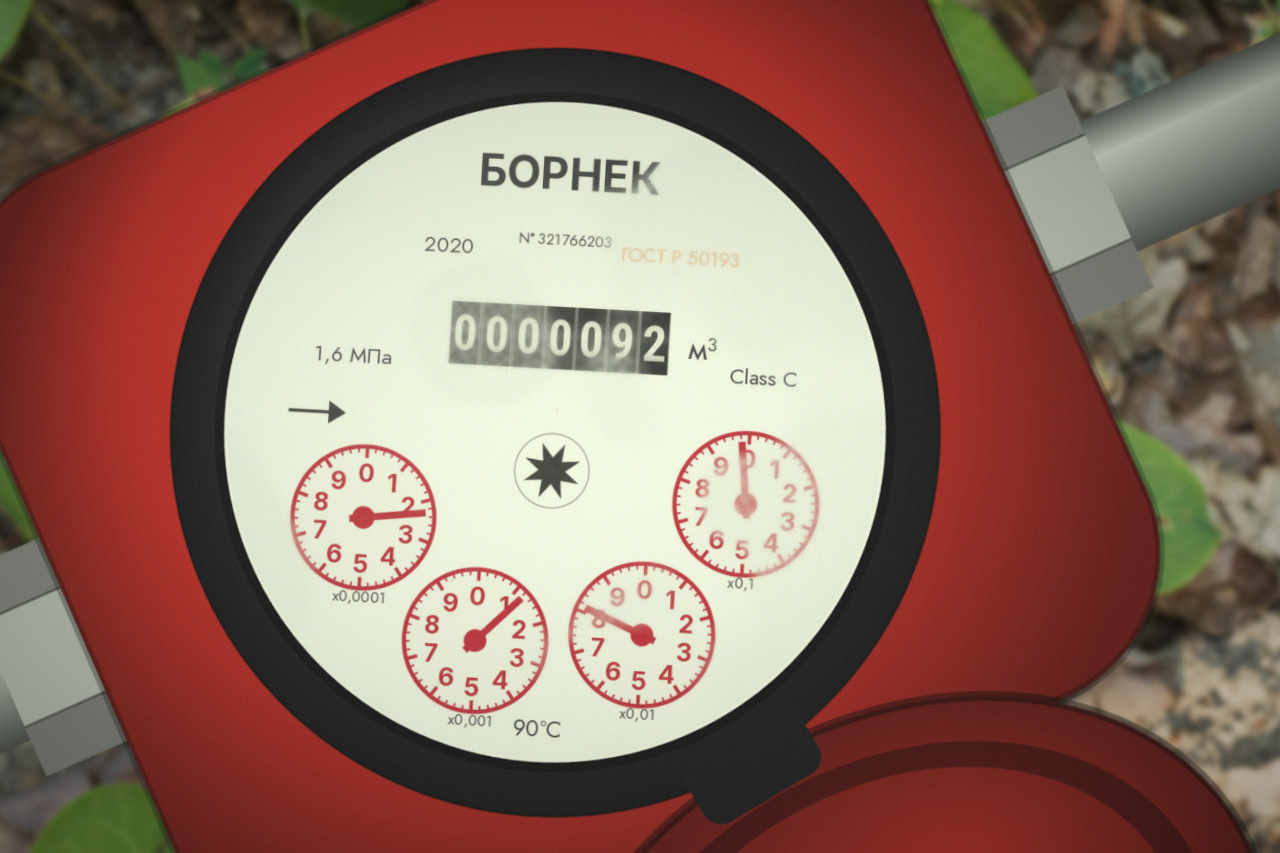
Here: 91.9812 (m³)
